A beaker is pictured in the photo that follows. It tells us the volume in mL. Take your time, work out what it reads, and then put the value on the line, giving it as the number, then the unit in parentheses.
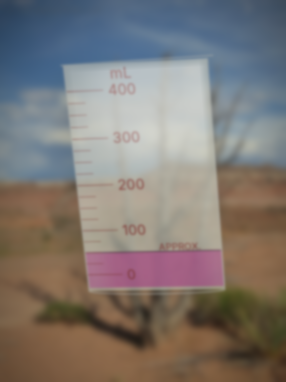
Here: 50 (mL)
